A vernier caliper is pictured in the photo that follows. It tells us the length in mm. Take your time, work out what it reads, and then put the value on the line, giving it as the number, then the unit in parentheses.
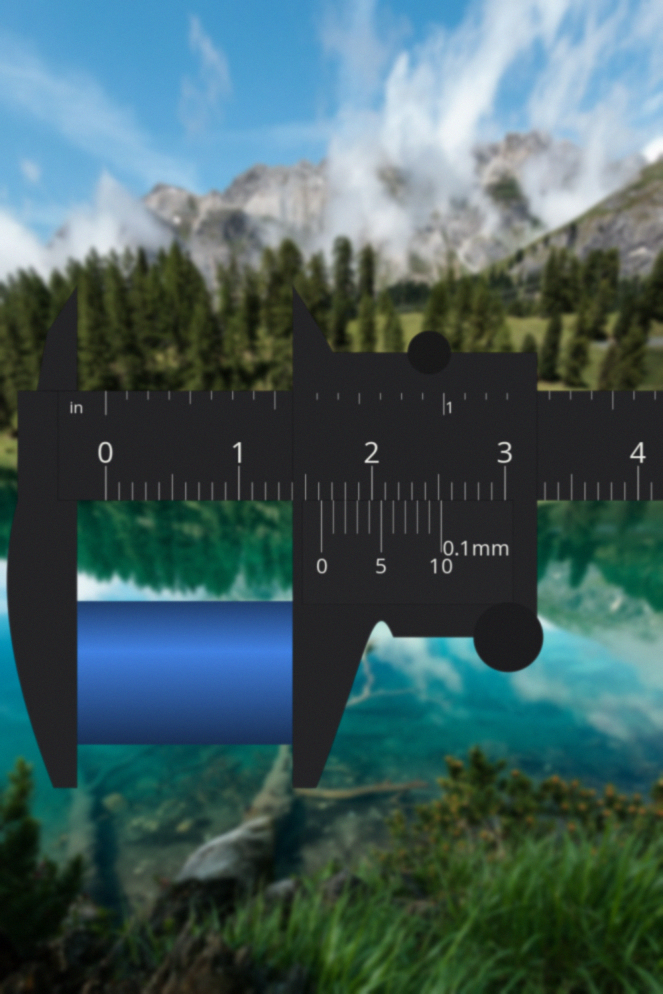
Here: 16.2 (mm)
